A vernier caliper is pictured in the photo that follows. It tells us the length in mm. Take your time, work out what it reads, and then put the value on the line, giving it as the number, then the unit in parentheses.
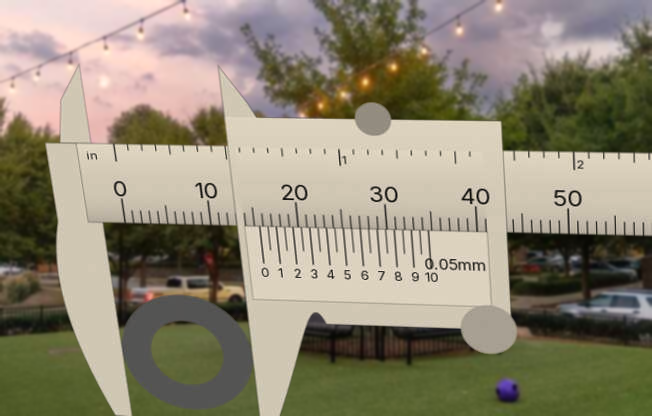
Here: 15.6 (mm)
